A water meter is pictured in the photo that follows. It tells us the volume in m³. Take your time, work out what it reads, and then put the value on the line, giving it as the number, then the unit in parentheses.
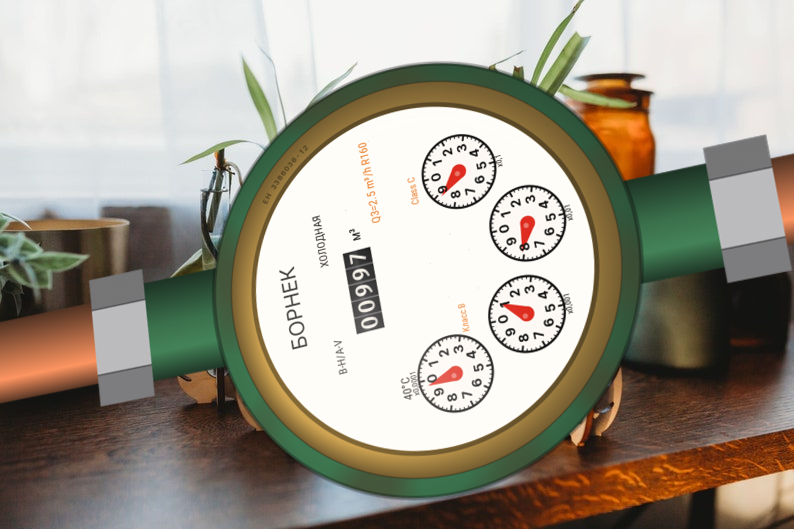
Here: 997.8809 (m³)
